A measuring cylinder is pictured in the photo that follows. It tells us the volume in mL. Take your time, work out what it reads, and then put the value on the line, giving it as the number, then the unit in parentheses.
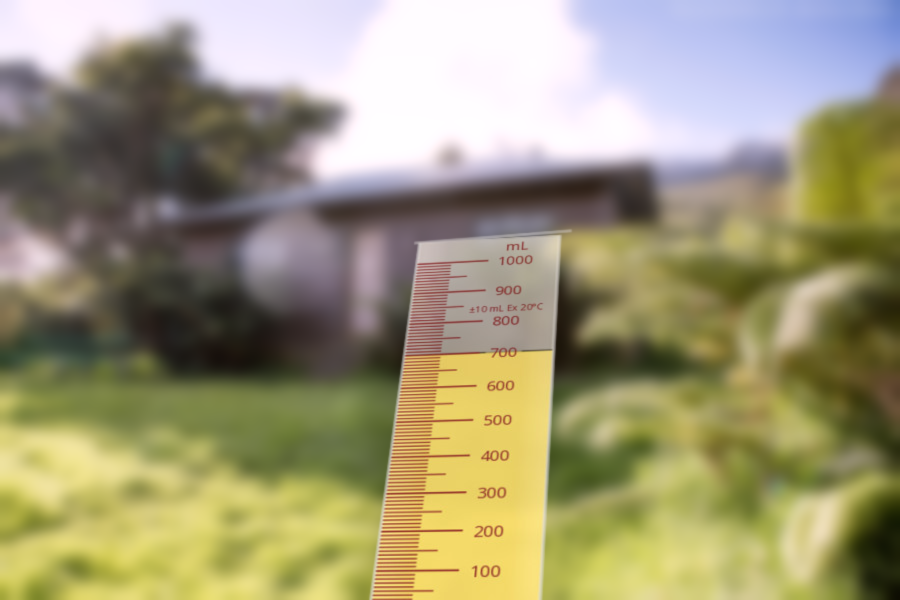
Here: 700 (mL)
